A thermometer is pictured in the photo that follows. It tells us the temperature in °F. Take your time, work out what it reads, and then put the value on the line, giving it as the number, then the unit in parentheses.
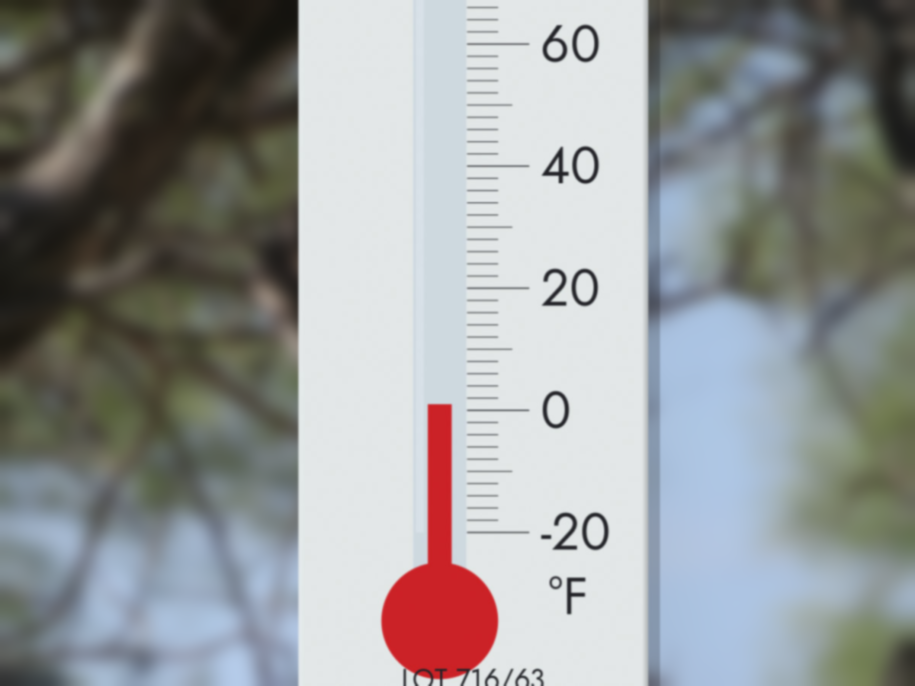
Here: 1 (°F)
